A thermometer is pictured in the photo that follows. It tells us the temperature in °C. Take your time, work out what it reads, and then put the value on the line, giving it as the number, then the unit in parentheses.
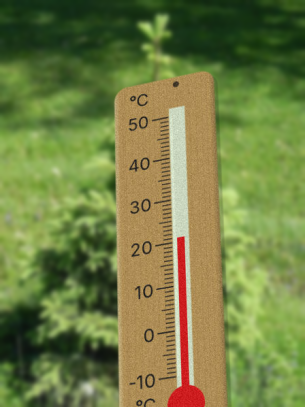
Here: 21 (°C)
